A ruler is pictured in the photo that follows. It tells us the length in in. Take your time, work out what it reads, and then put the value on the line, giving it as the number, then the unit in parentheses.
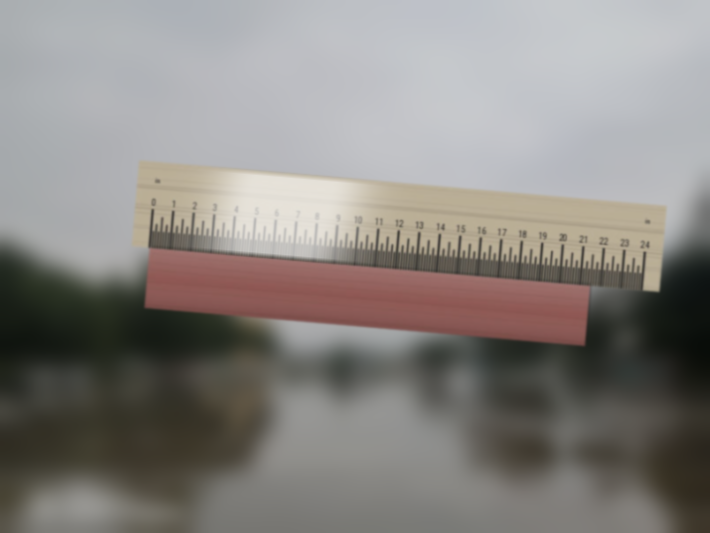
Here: 21.5 (in)
